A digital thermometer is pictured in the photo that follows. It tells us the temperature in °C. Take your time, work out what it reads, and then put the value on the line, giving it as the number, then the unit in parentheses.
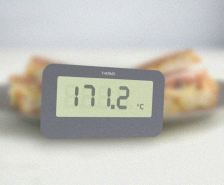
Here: 171.2 (°C)
